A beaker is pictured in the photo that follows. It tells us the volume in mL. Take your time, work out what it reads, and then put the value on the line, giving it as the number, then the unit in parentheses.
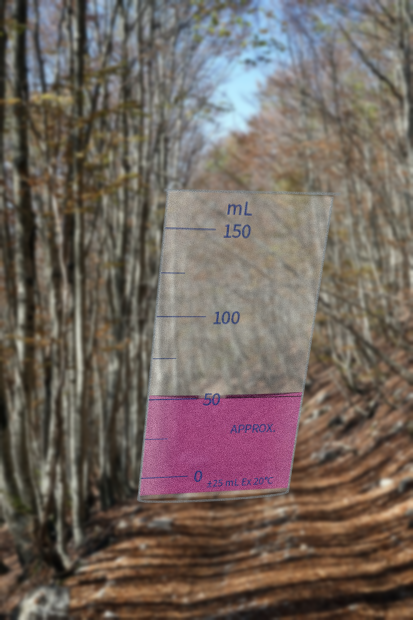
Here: 50 (mL)
